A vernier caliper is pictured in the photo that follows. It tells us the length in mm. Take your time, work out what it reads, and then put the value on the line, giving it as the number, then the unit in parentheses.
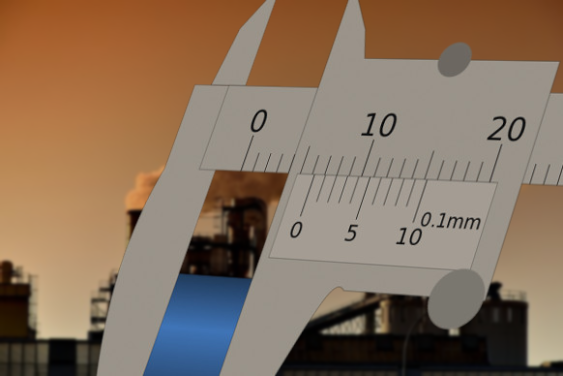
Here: 6.2 (mm)
